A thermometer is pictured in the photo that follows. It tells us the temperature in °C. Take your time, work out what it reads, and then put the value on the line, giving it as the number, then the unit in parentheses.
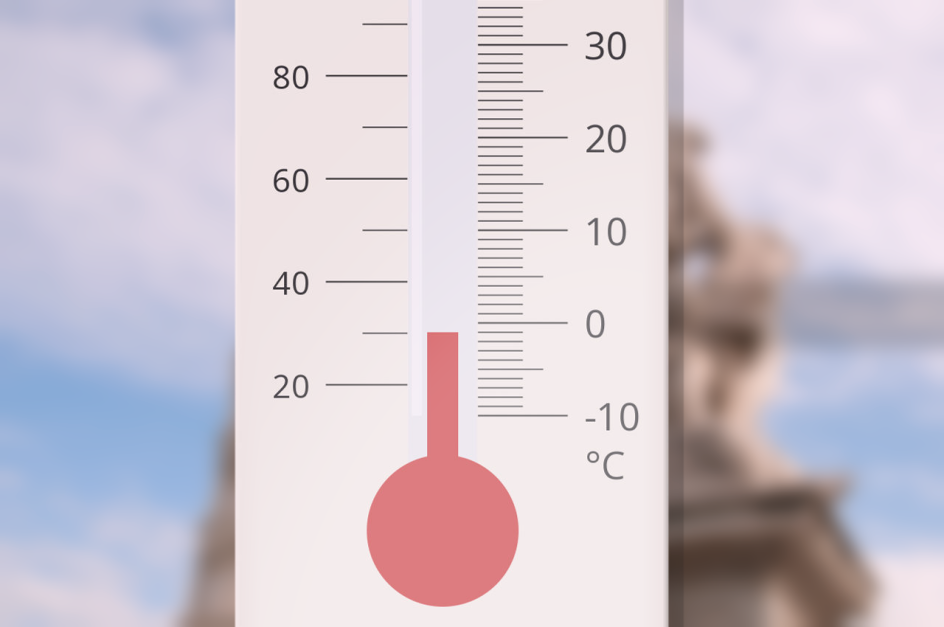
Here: -1 (°C)
